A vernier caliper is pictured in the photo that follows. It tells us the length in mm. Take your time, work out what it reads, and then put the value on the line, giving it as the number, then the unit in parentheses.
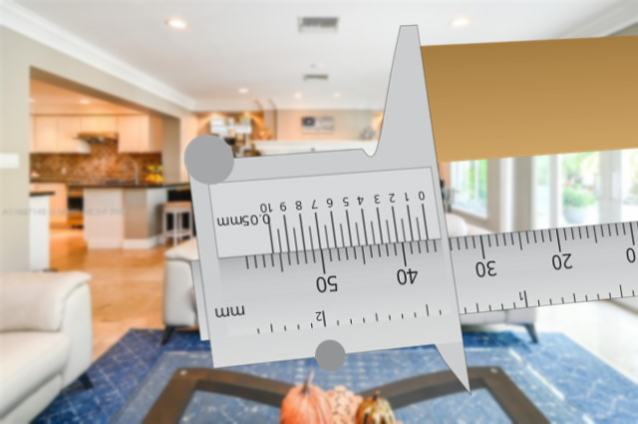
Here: 36.8 (mm)
